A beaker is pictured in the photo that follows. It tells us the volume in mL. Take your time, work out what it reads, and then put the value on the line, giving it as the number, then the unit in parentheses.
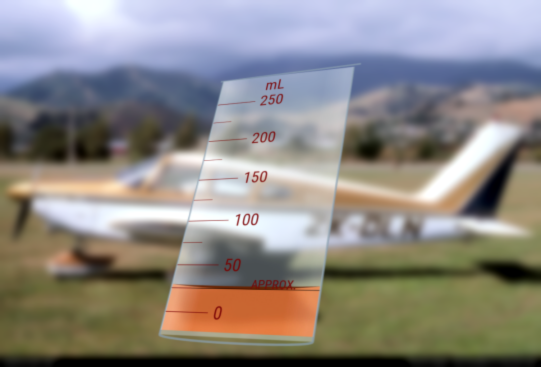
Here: 25 (mL)
